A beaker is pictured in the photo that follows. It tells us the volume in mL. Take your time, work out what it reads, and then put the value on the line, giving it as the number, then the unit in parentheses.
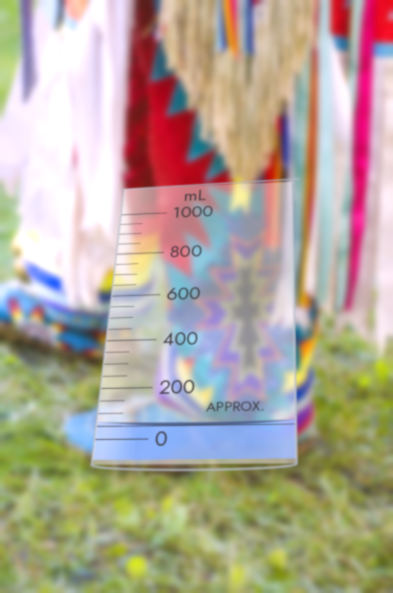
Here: 50 (mL)
